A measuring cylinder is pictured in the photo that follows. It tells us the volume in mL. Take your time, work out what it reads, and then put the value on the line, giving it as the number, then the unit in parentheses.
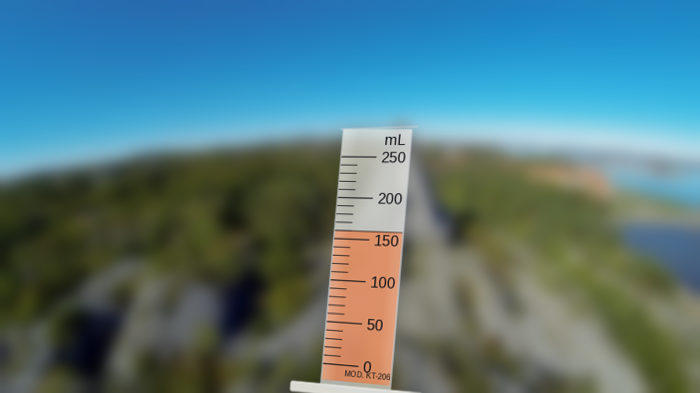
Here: 160 (mL)
